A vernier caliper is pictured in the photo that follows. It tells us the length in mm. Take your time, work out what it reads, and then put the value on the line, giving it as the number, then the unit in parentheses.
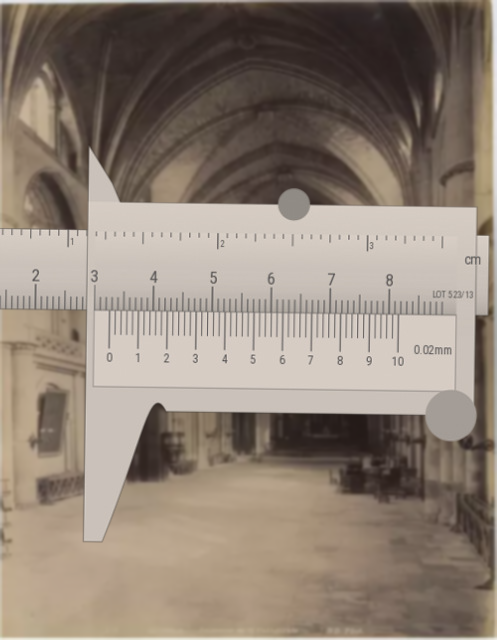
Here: 32.6 (mm)
